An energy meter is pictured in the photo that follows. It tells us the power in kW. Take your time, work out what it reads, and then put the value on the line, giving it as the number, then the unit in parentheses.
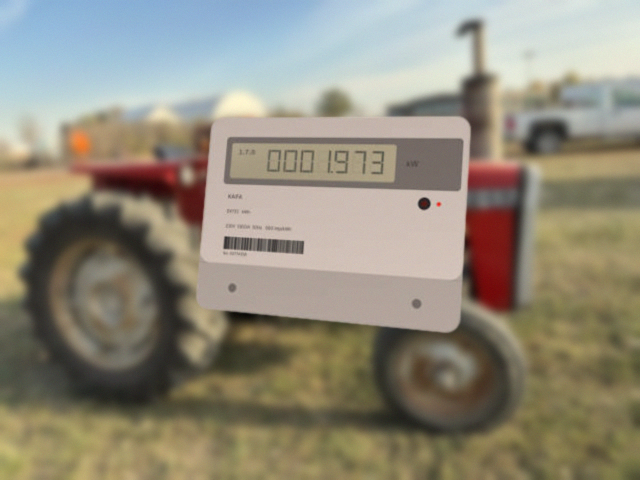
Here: 1.973 (kW)
